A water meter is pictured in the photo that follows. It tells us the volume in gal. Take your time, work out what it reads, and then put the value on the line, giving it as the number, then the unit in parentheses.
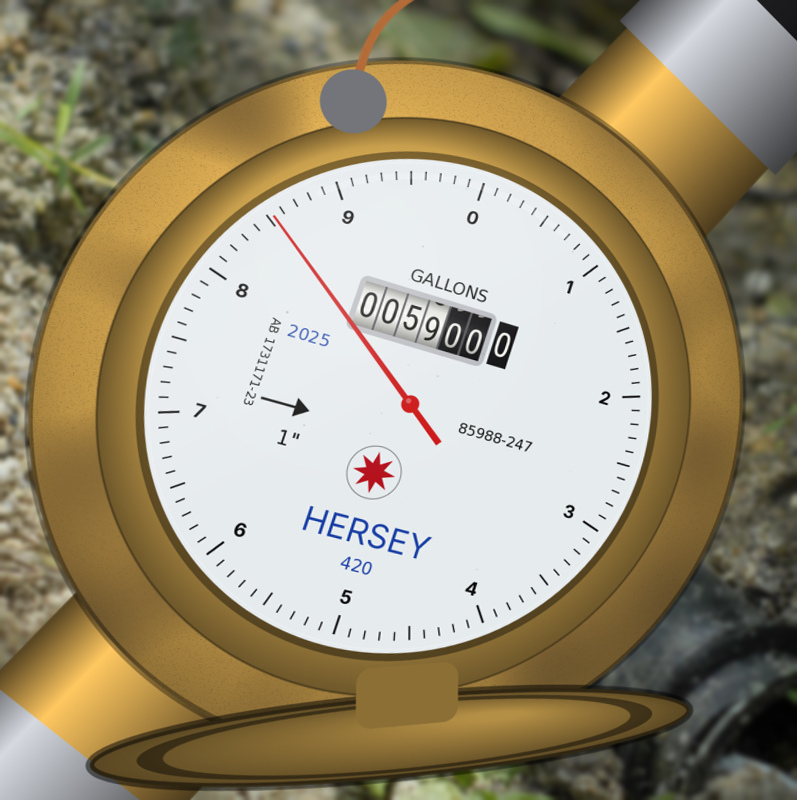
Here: 58998.5 (gal)
